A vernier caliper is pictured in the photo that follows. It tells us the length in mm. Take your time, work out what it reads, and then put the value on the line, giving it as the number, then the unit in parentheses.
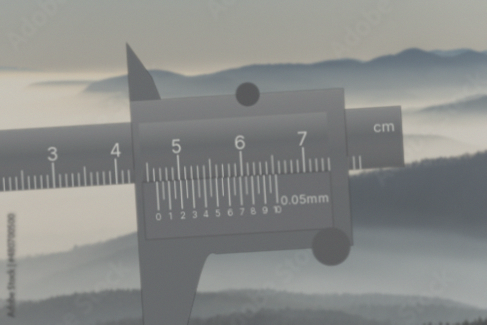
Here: 46.4 (mm)
